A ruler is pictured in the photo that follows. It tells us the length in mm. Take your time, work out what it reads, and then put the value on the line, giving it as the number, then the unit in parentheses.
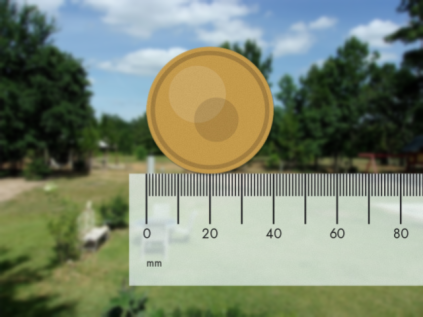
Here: 40 (mm)
